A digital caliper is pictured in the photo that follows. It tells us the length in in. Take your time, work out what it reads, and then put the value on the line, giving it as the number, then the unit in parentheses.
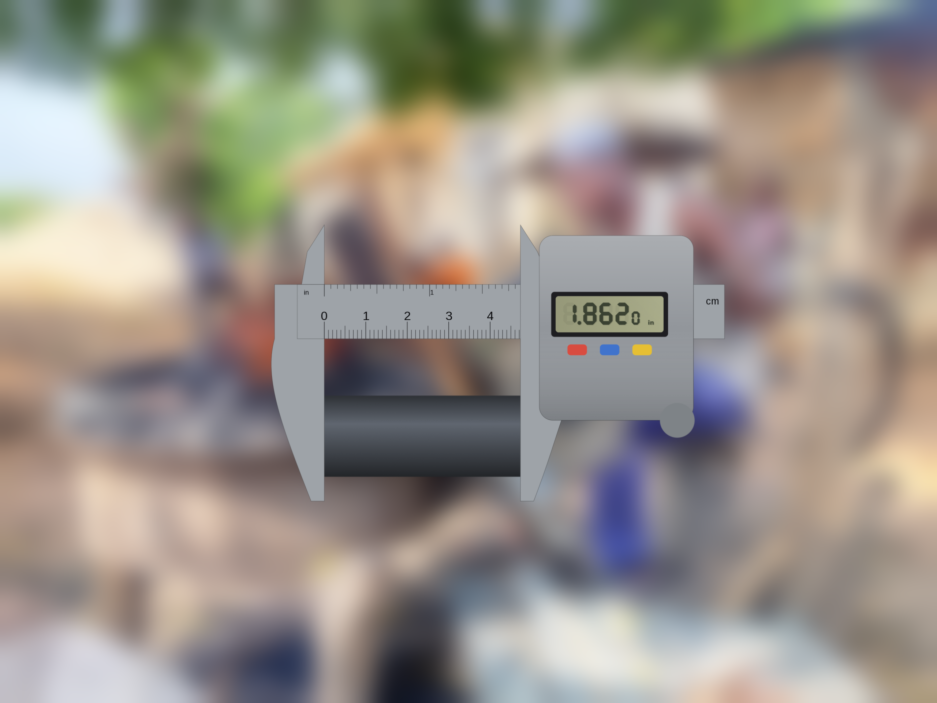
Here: 1.8620 (in)
